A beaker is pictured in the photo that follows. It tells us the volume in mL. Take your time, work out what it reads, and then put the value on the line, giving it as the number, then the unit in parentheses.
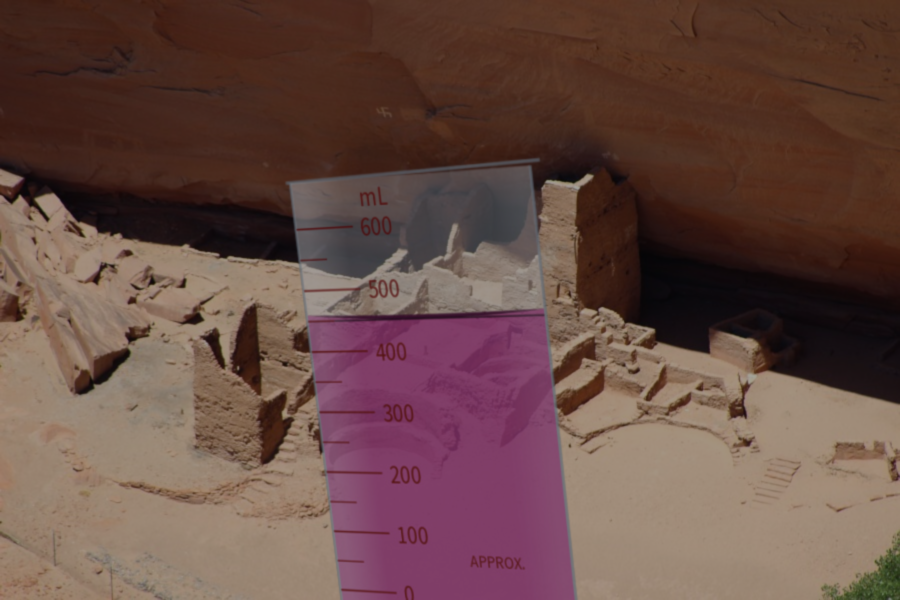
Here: 450 (mL)
